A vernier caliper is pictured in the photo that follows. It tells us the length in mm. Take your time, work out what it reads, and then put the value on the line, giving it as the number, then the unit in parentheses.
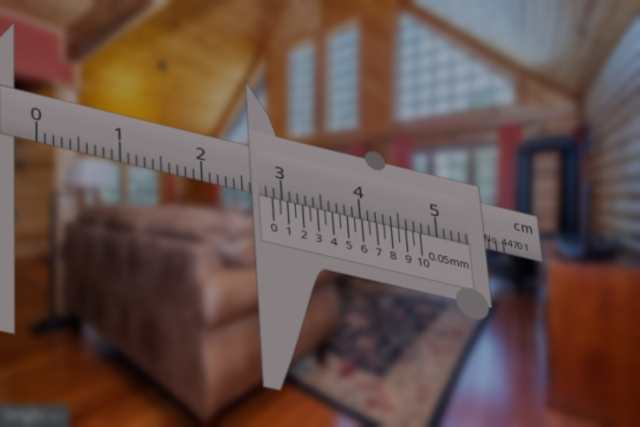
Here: 28.8 (mm)
